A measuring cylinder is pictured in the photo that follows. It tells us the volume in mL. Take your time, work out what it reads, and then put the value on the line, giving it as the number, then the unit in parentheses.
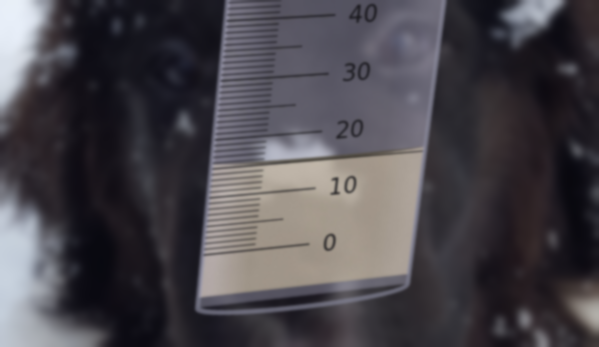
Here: 15 (mL)
